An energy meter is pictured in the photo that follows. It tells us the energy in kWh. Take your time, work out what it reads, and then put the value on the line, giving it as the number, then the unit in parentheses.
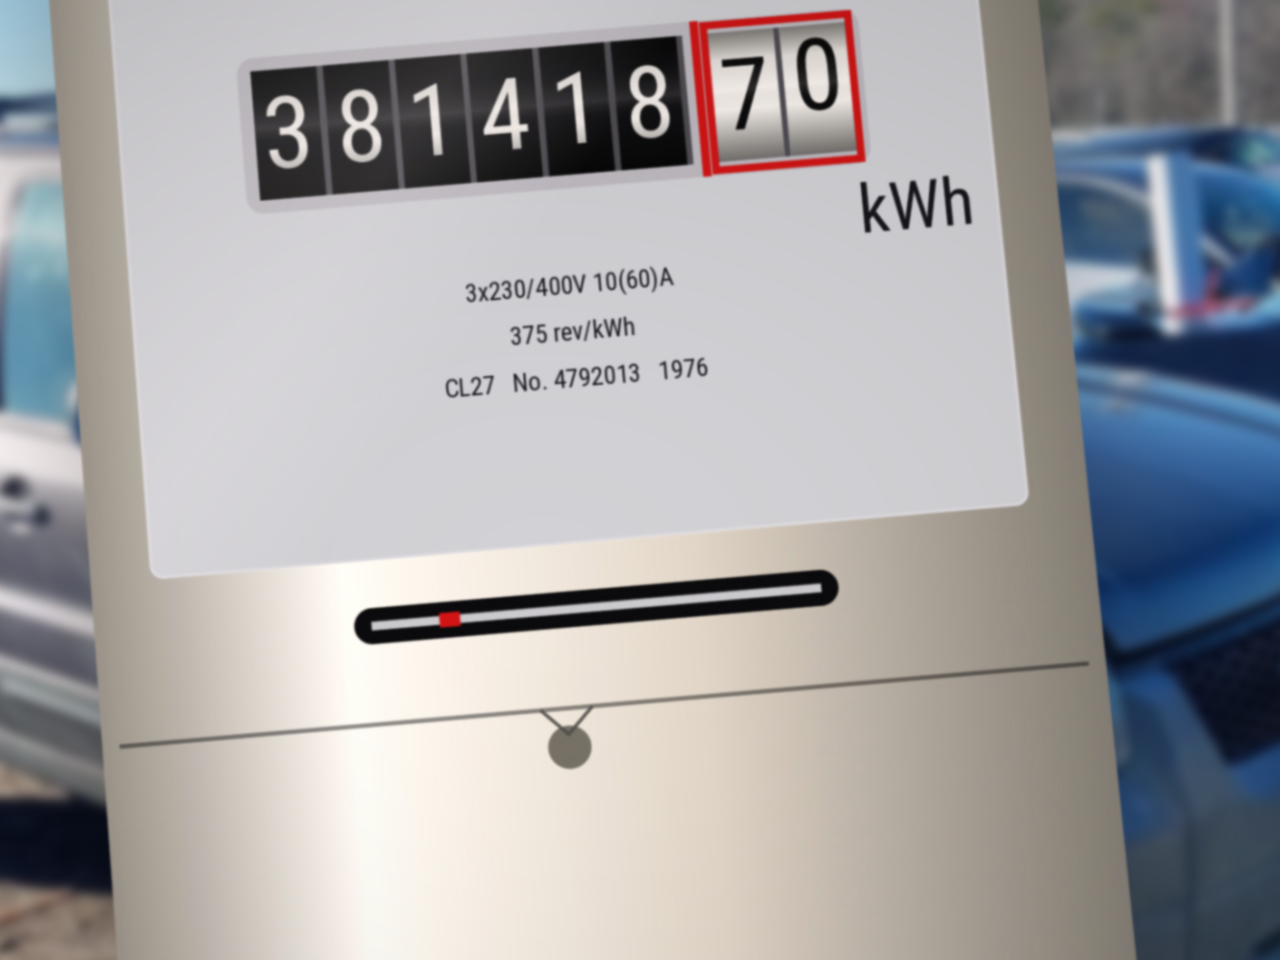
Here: 381418.70 (kWh)
